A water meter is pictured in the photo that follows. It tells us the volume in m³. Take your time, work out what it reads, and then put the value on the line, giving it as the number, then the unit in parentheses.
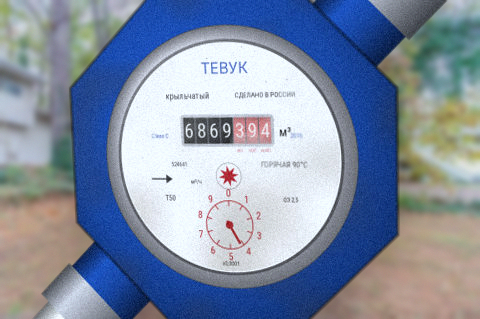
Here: 6869.3944 (m³)
